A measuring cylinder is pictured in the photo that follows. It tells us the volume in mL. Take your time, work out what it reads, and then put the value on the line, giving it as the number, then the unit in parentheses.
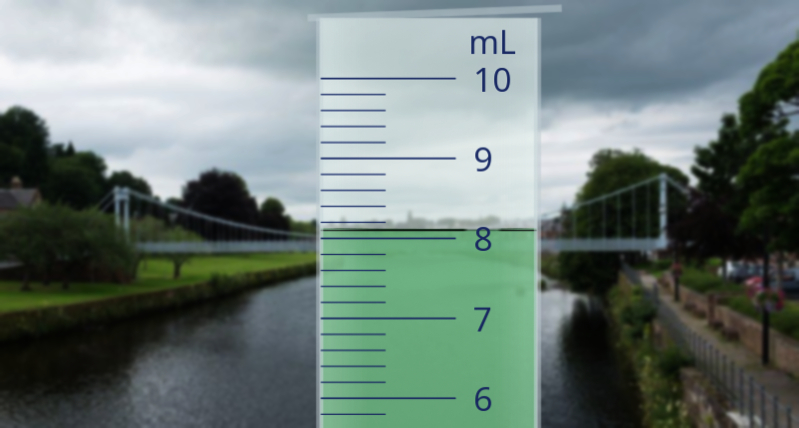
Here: 8.1 (mL)
